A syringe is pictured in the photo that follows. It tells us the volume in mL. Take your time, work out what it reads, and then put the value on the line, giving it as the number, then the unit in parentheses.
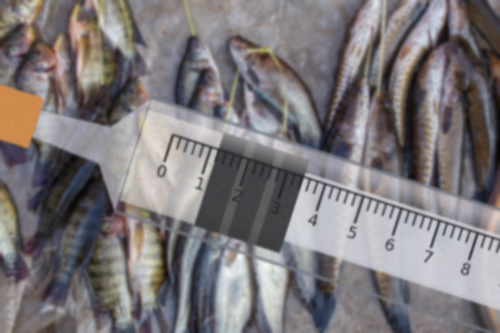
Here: 1.2 (mL)
